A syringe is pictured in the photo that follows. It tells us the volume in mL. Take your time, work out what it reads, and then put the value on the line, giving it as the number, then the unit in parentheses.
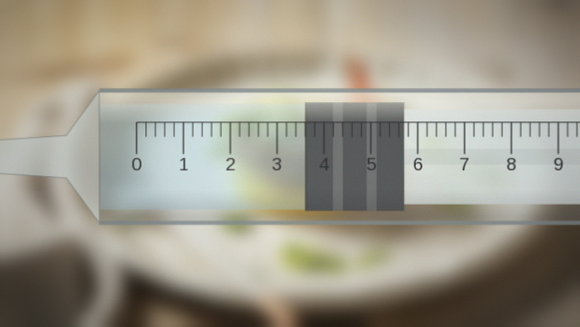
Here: 3.6 (mL)
